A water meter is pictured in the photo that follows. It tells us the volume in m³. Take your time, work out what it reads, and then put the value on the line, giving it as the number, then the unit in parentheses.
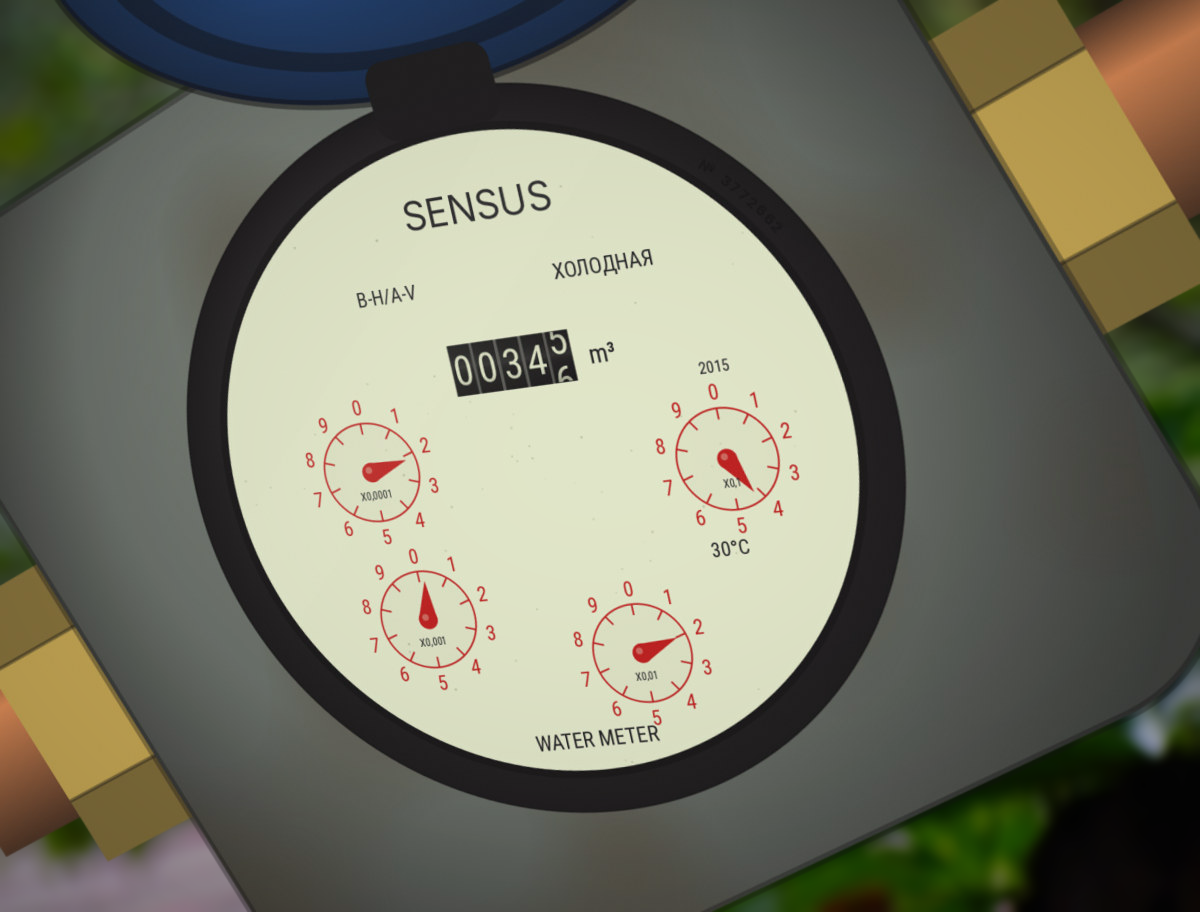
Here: 345.4202 (m³)
